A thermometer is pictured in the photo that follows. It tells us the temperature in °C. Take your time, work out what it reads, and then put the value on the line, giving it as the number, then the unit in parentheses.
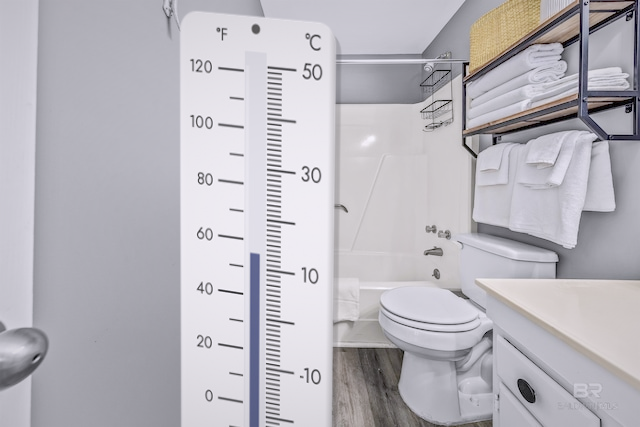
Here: 13 (°C)
